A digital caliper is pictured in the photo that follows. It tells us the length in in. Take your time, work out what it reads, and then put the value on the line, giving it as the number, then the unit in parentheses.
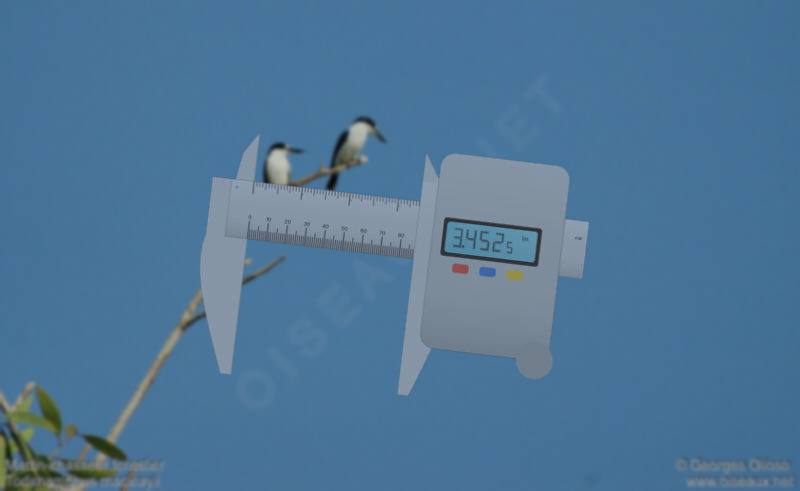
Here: 3.4525 (in)
